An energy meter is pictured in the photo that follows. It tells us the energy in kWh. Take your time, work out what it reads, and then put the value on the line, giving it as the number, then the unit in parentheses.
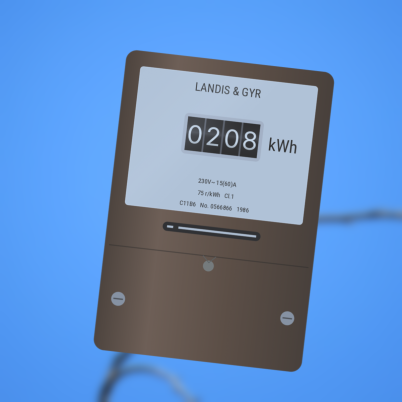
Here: 208 (kWh)
